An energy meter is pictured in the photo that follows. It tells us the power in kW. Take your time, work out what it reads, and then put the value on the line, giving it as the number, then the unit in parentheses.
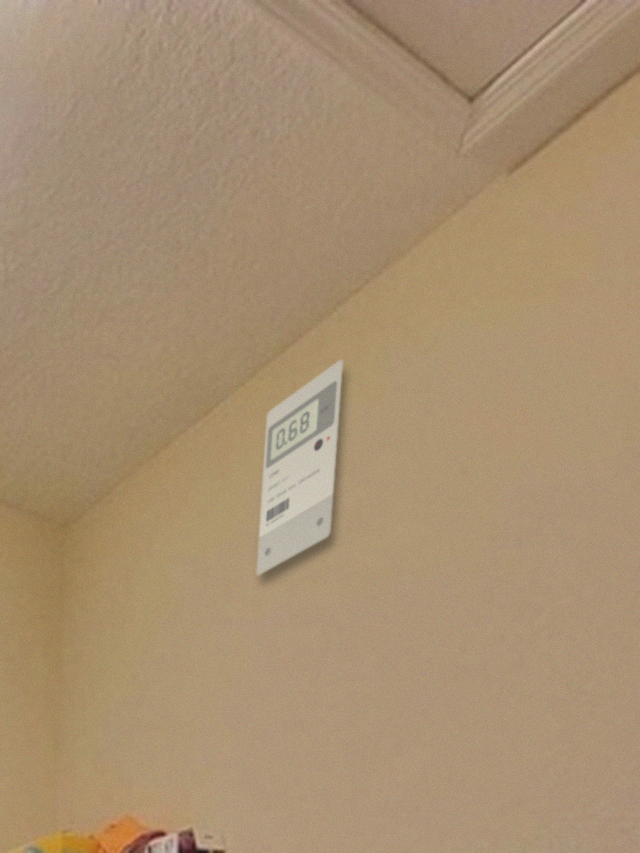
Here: 0.68 (kW)
